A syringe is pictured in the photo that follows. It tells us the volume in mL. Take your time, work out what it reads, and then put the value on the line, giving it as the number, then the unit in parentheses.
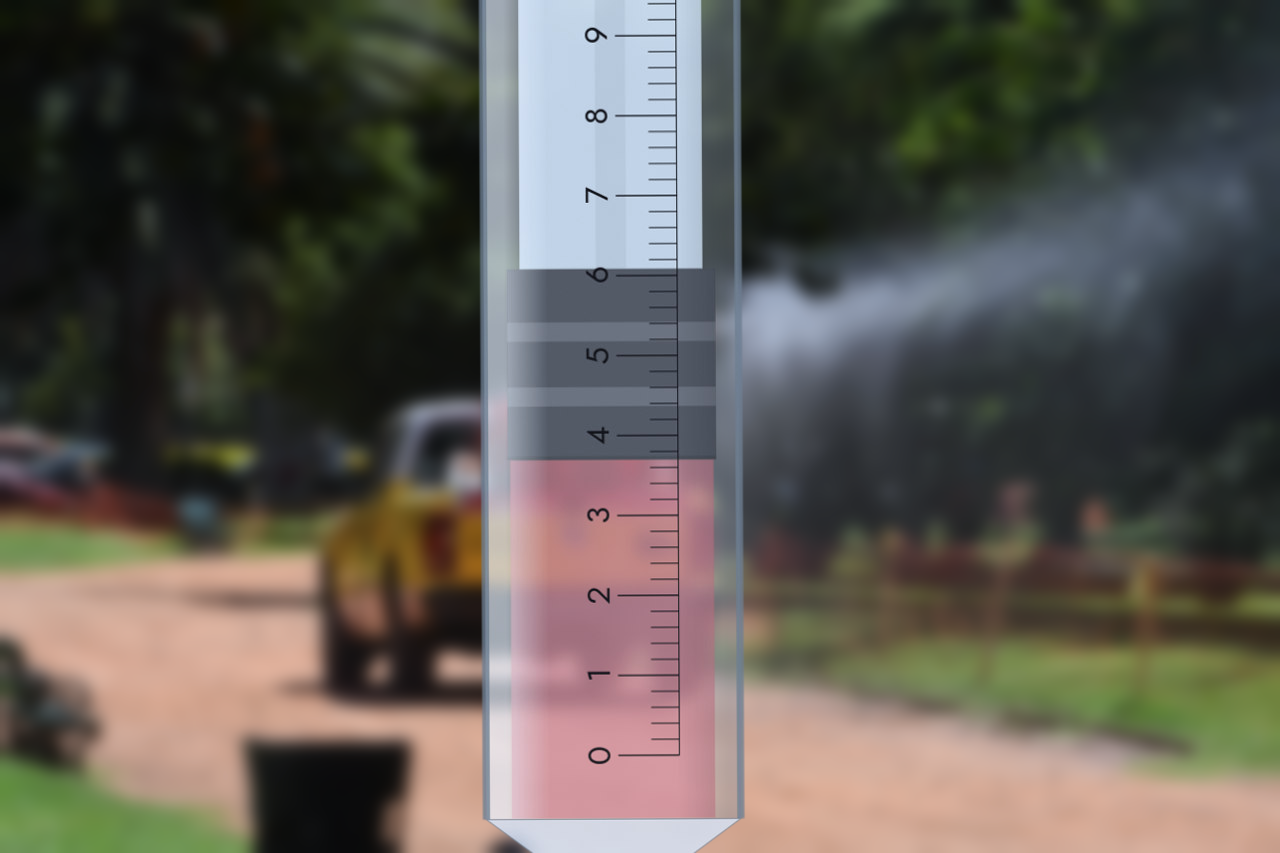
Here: 3.7 (mL)
